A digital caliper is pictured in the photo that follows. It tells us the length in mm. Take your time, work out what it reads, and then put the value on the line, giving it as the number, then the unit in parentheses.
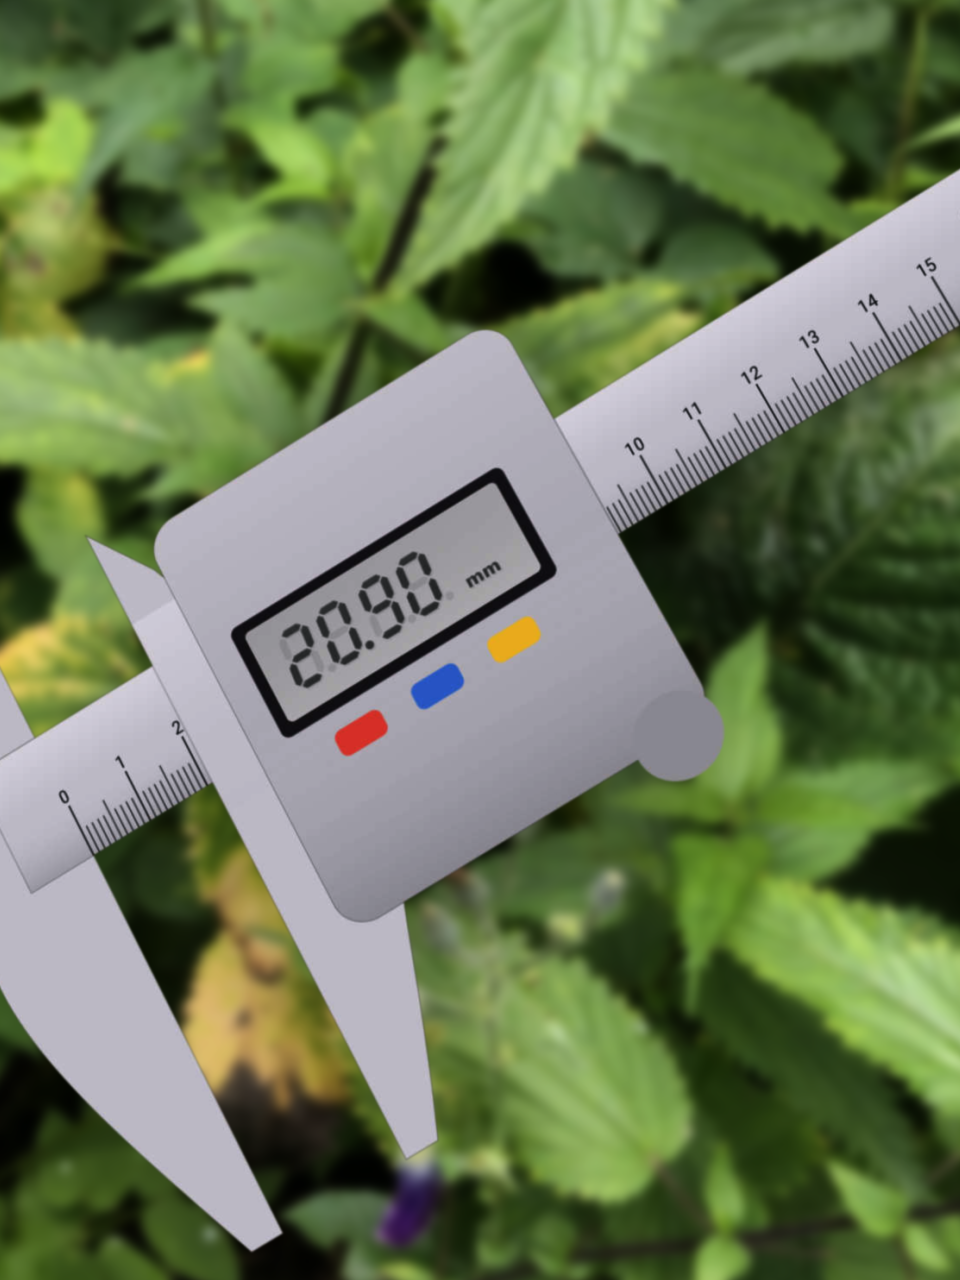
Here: 20.90 (mm)
